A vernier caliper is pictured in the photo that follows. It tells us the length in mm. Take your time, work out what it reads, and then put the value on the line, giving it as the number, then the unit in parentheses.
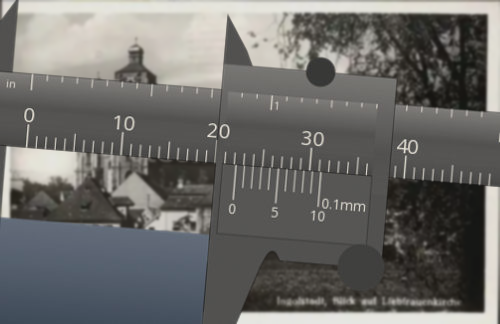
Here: 22.2 (mm)
